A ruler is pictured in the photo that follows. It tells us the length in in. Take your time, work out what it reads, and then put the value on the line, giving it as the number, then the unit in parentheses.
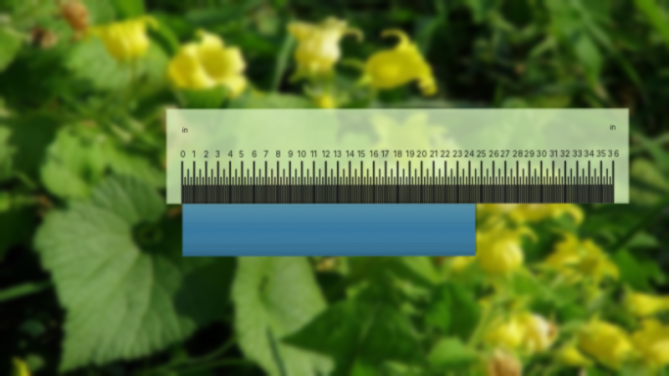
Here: 24.5 (in)
